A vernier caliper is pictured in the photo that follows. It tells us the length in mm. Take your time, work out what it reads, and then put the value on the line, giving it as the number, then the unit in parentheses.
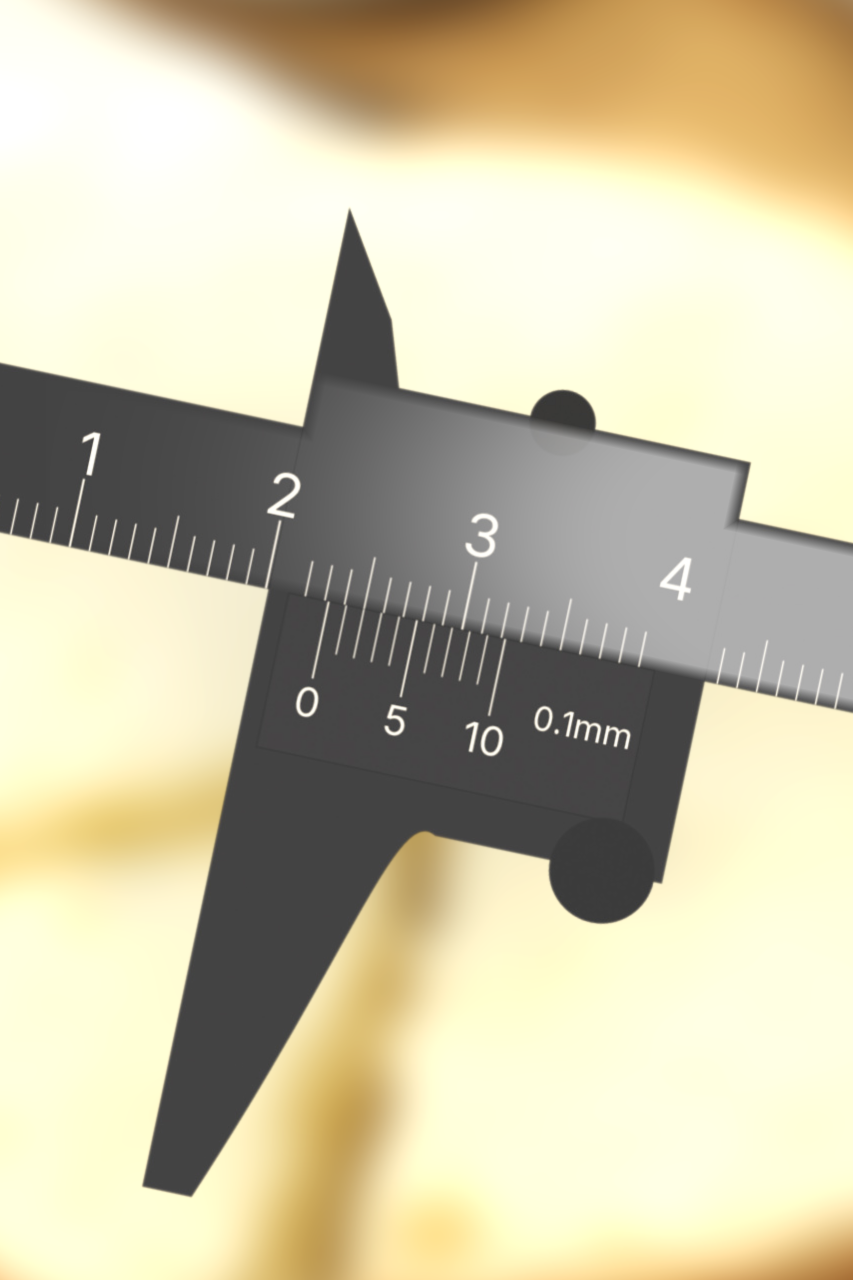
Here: 23.2 (mm)
